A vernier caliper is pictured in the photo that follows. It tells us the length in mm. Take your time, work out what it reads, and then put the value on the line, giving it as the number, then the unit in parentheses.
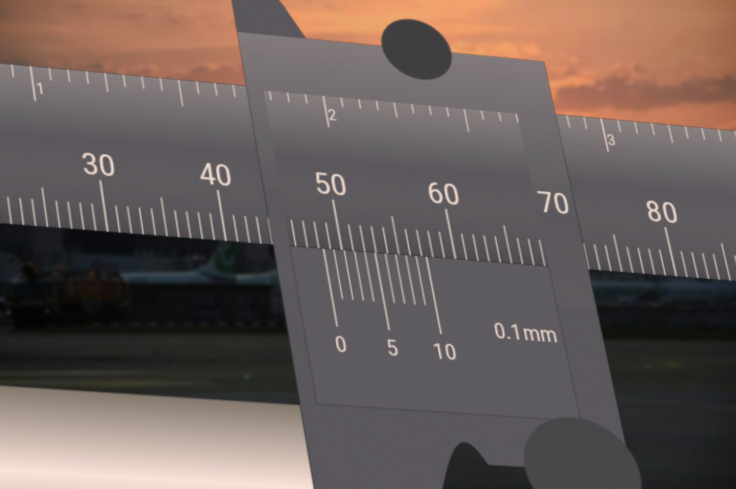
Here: 48.4 (mm)
